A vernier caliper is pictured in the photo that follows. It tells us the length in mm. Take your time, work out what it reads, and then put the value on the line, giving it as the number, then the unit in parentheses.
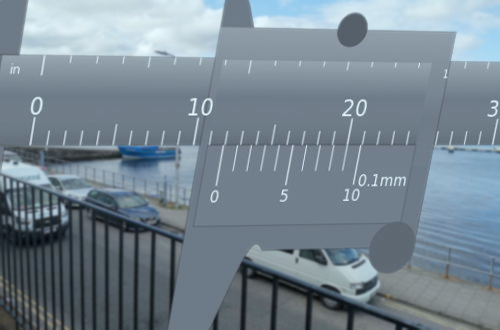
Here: 11.9 (mm)
